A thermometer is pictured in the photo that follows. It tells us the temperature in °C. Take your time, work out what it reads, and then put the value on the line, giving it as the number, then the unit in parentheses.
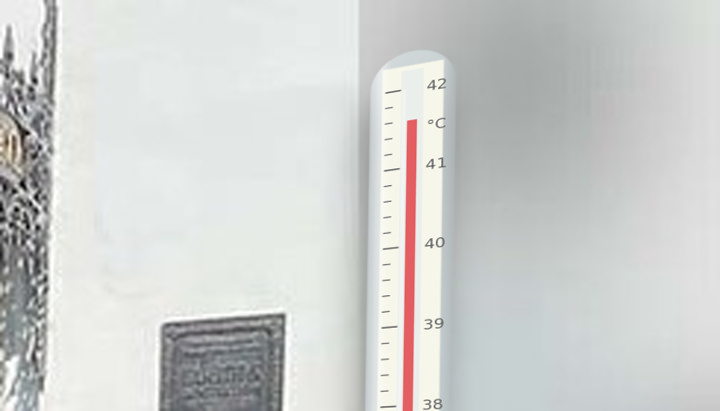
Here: 41.6 (°C)
